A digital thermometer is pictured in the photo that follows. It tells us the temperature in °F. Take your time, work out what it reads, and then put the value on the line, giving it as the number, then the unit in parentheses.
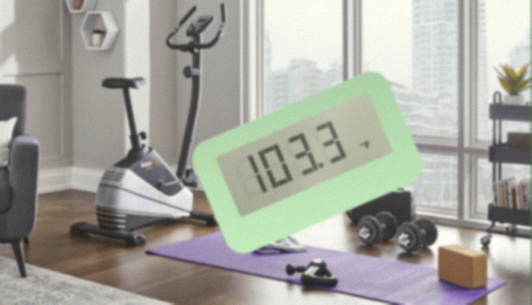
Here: 103.3 (°F)
